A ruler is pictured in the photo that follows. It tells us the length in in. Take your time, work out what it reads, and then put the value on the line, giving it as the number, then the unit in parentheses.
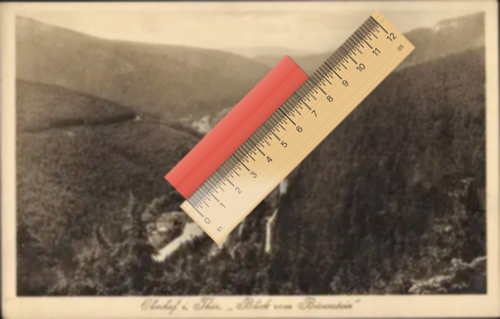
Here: 8 (in)
